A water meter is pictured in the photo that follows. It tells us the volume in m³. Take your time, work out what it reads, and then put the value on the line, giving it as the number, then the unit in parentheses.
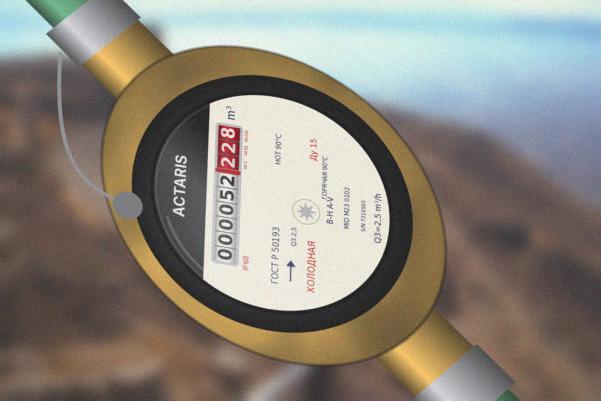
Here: 52.228 (m³)
